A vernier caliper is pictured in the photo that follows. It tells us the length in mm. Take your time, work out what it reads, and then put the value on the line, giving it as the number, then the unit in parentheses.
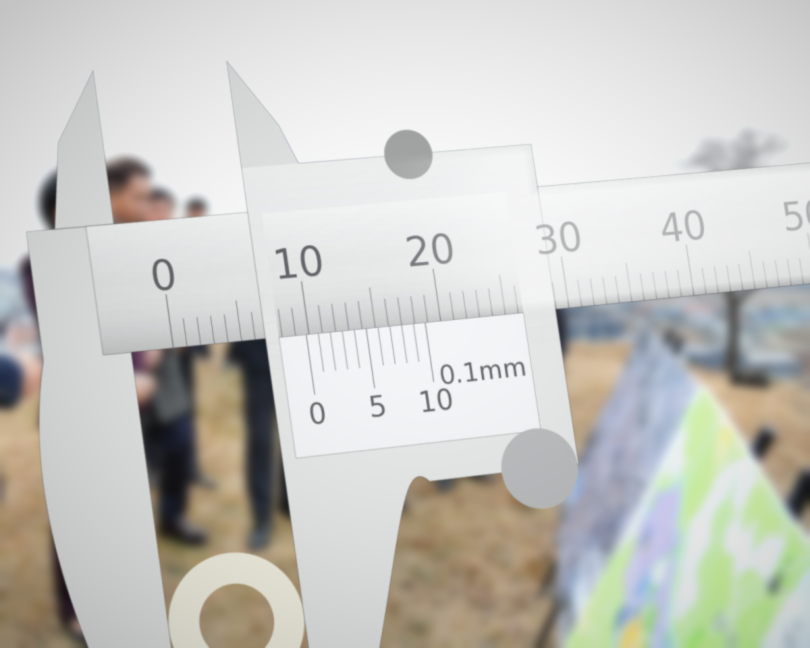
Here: 9.8 (mm)
